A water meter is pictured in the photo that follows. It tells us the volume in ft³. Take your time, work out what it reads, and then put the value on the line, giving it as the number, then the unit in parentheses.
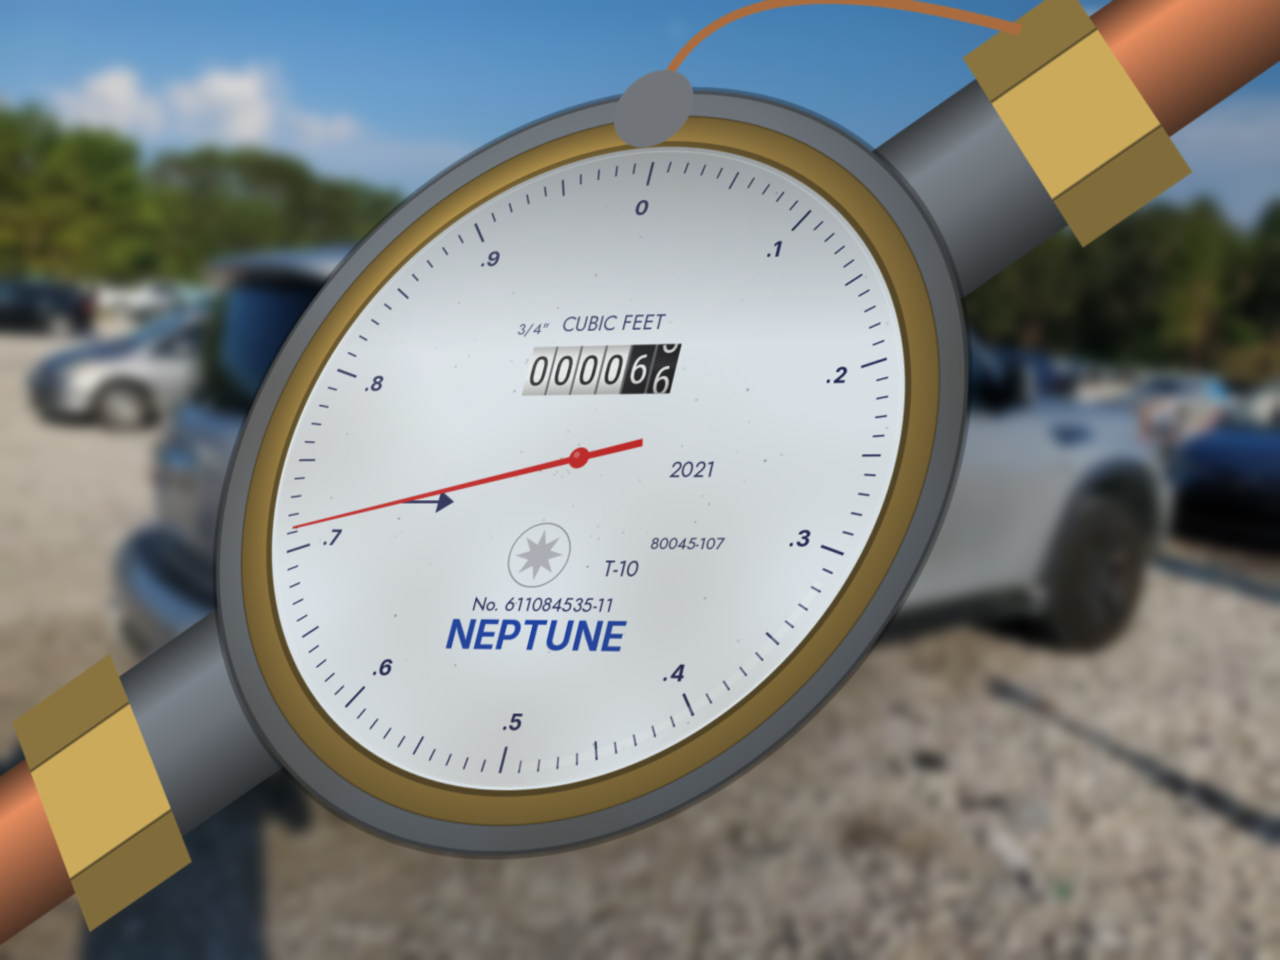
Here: 65.71 (ft³)
